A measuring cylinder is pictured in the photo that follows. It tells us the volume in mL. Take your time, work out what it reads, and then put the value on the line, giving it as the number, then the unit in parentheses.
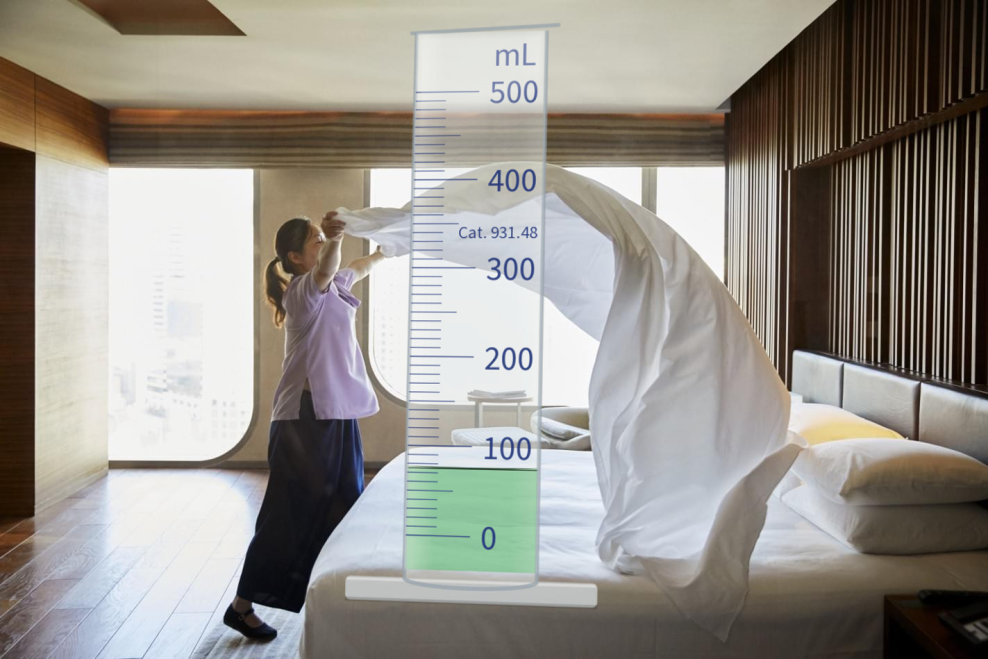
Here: 75 (mL)
